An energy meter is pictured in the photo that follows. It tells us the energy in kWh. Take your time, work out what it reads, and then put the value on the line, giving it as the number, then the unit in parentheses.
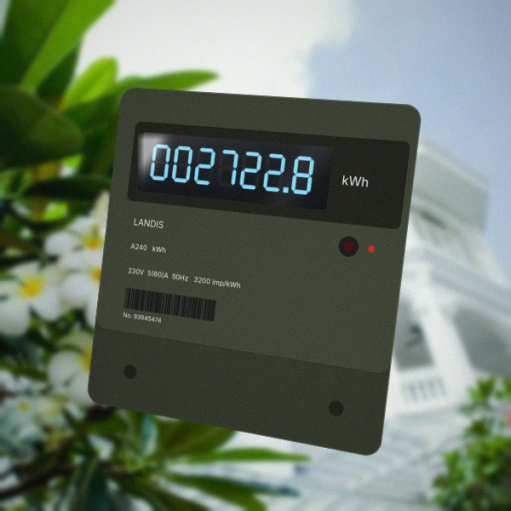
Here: 2722.8 (kWh)
